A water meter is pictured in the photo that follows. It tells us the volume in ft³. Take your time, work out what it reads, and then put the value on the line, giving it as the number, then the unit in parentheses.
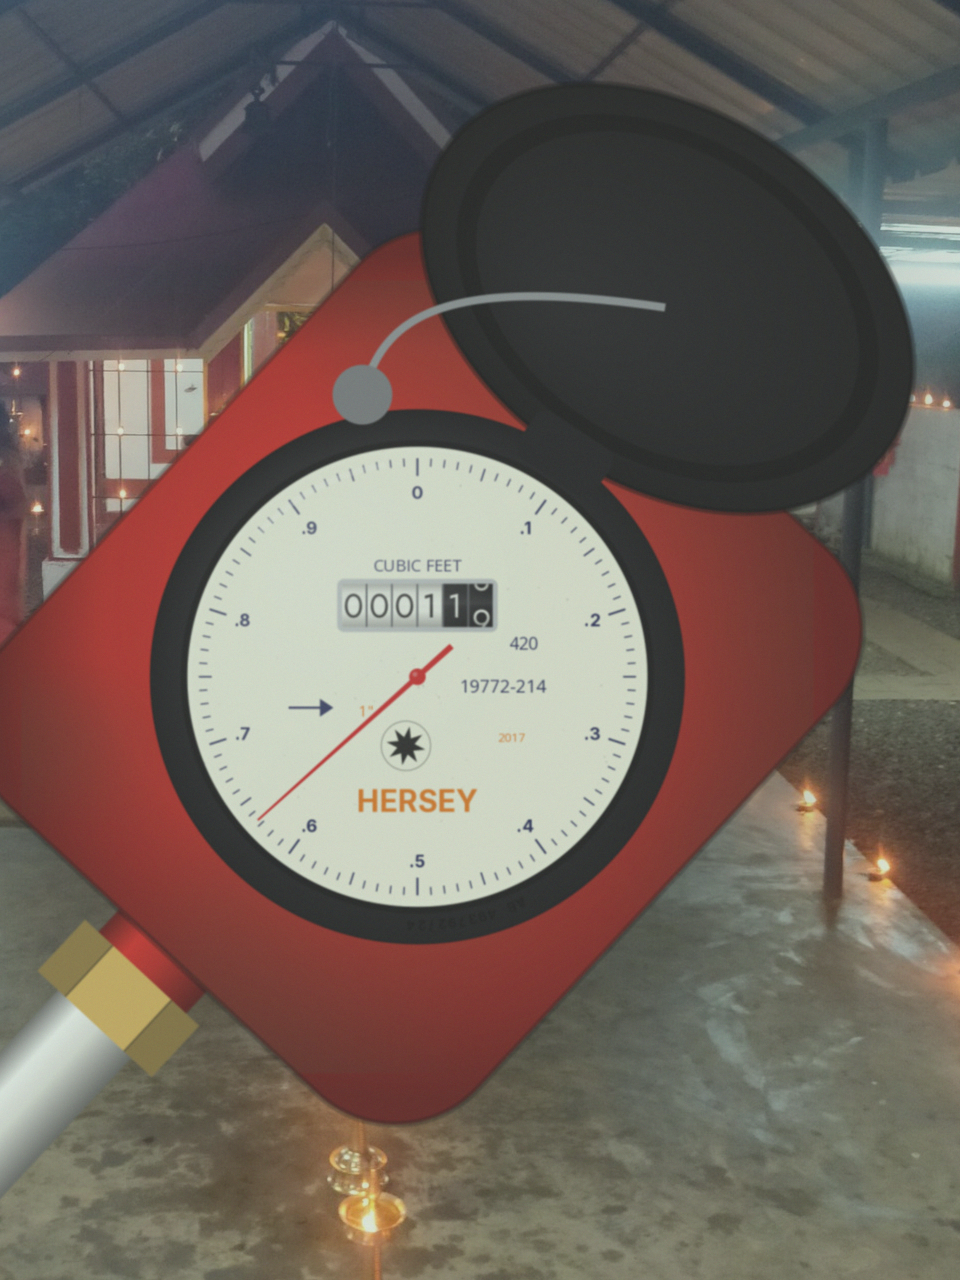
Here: 118.63 (ft³)
